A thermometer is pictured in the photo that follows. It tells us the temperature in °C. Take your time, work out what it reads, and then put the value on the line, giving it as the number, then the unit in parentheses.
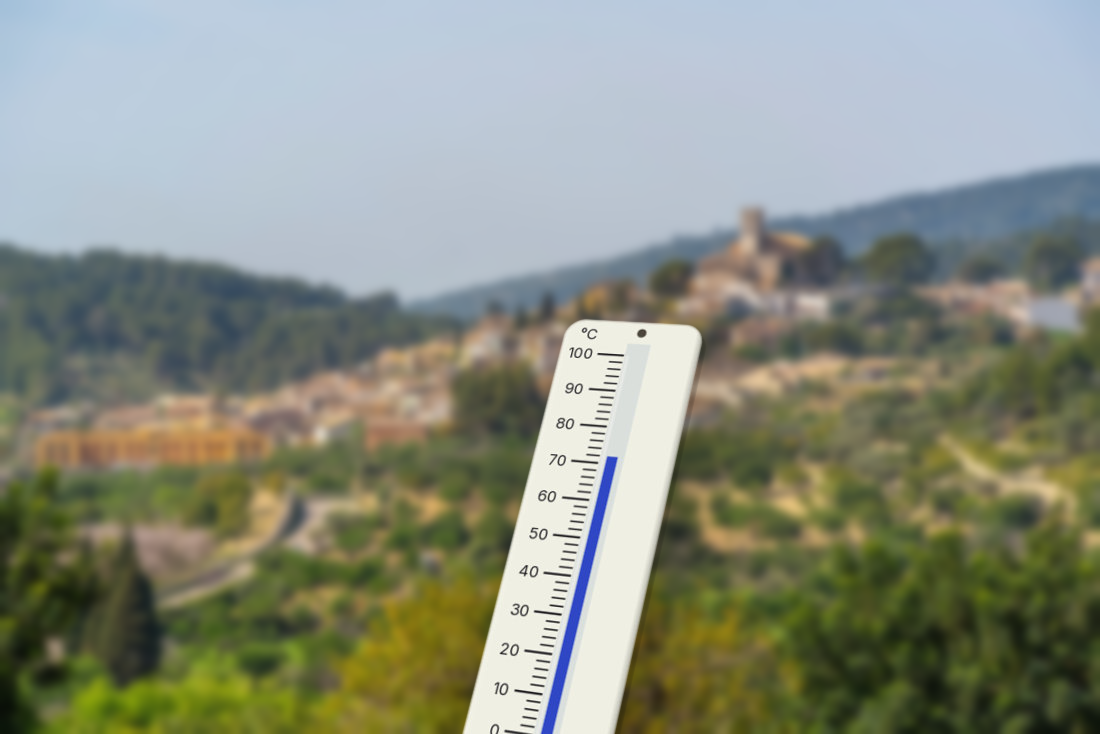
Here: 72 (°C)
